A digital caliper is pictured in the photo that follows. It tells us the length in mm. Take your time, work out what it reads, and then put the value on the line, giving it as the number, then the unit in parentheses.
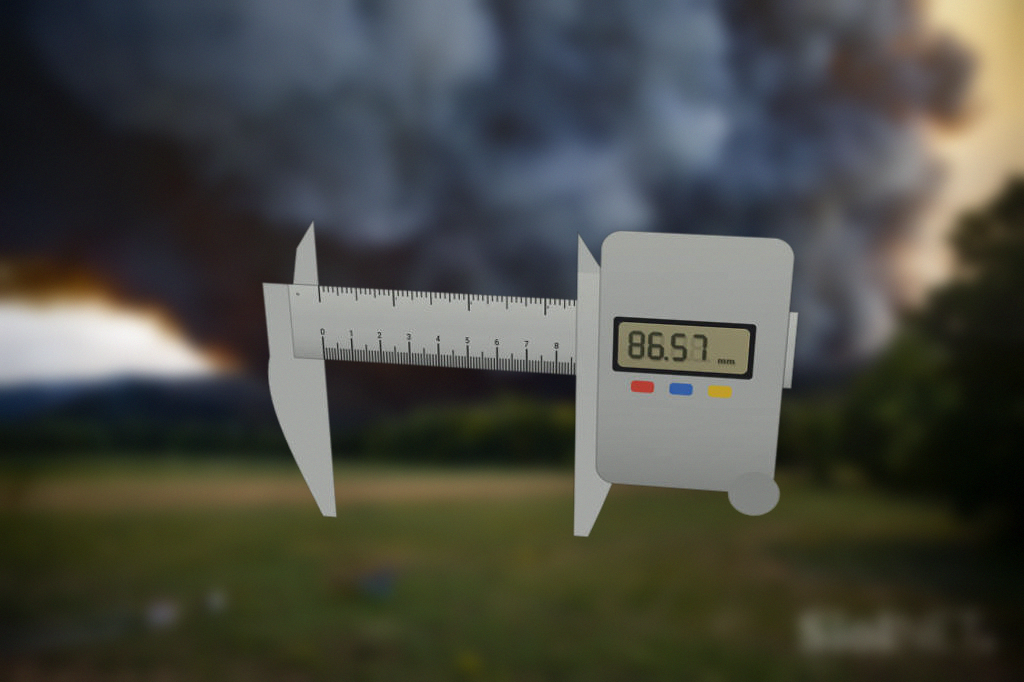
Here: 86.57 (mm)
